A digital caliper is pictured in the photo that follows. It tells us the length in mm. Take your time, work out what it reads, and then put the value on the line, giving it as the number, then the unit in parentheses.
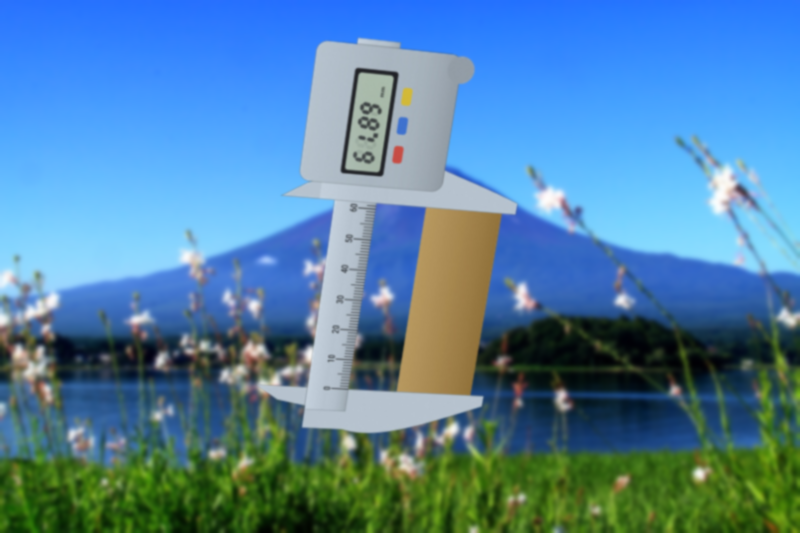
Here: 61.89 (mm)
